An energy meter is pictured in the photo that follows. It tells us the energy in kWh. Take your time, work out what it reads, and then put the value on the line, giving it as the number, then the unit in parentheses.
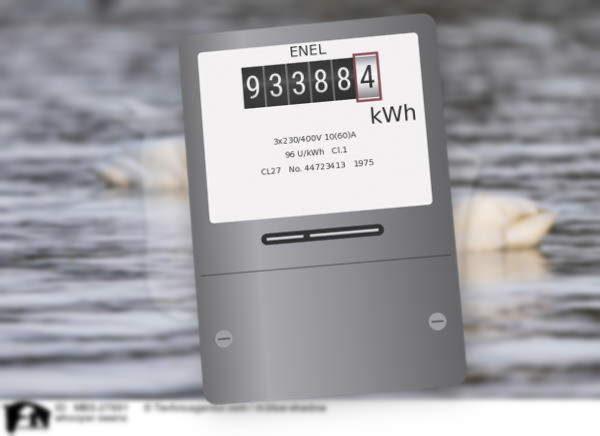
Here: 93388.4 (kWh)
